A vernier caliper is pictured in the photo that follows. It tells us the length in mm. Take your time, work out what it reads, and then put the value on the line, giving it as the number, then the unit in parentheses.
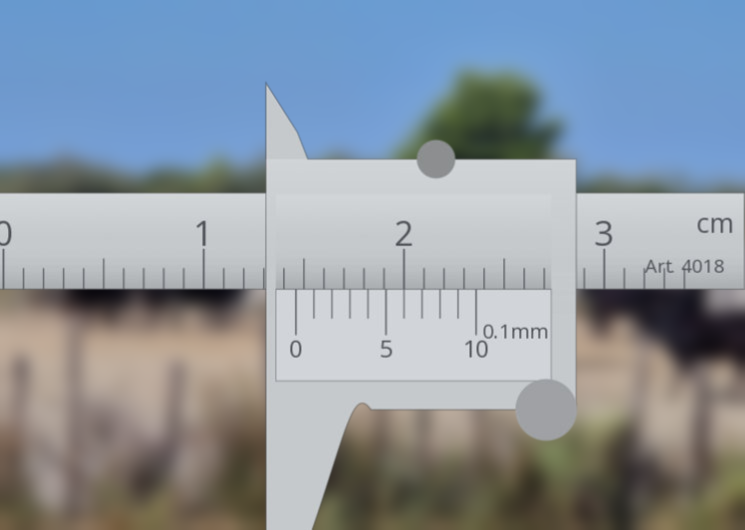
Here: 14.6 (mm)
